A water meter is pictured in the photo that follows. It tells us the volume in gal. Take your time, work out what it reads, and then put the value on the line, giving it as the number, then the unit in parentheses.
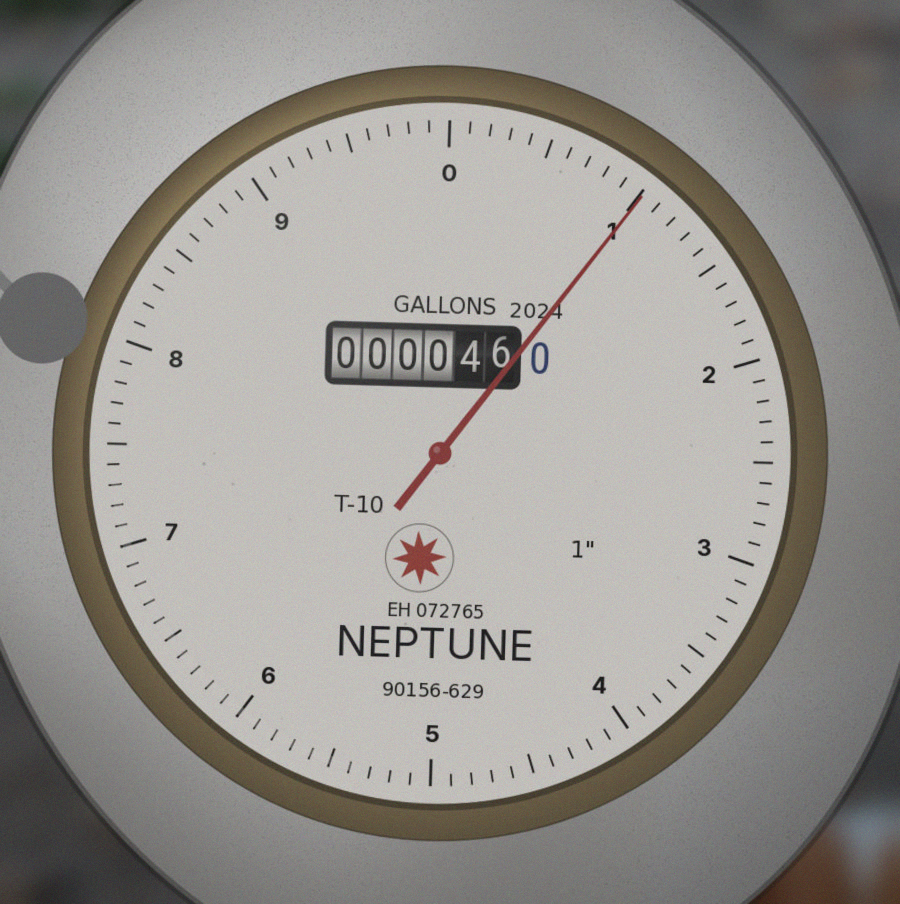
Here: 461.0 (gal)
